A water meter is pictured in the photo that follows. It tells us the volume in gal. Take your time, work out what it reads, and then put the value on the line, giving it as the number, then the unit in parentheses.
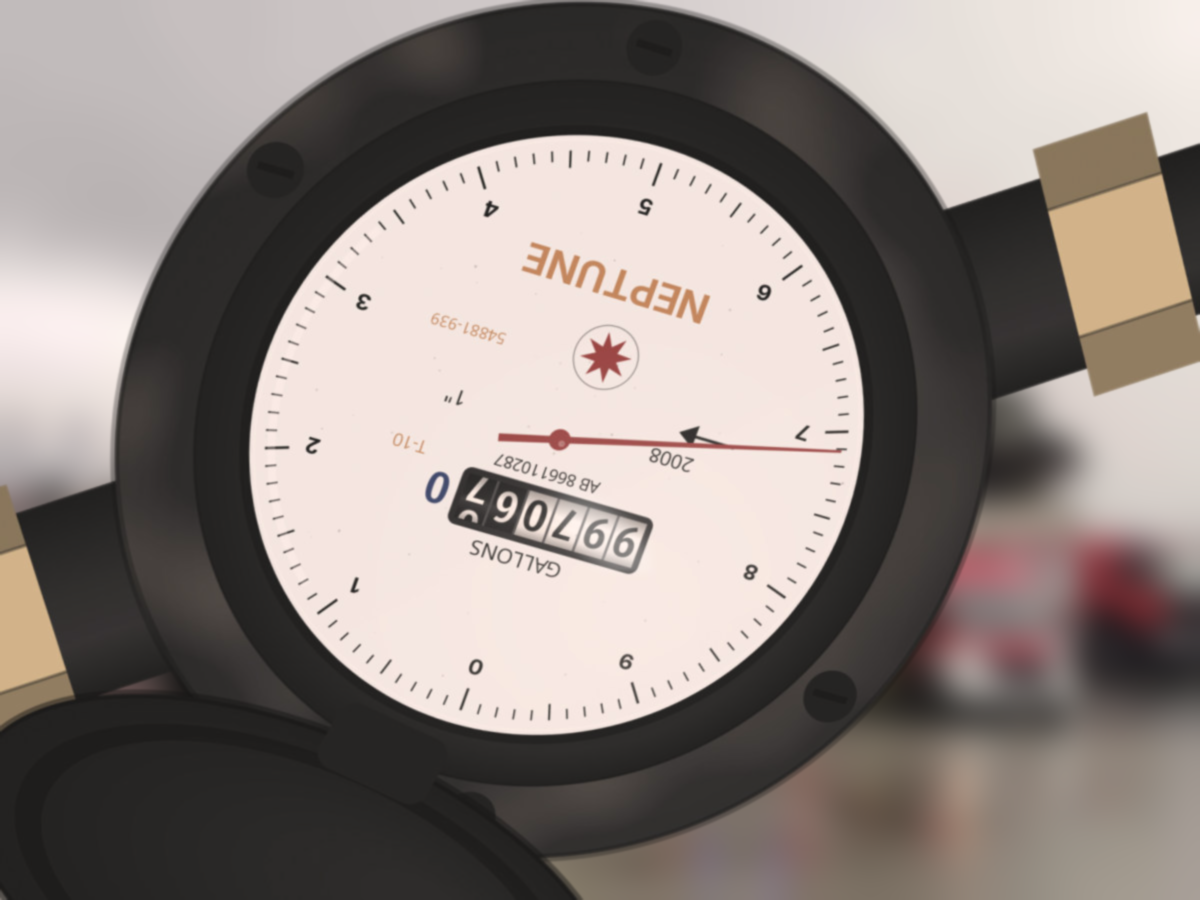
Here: 9970667.1 (gal)
